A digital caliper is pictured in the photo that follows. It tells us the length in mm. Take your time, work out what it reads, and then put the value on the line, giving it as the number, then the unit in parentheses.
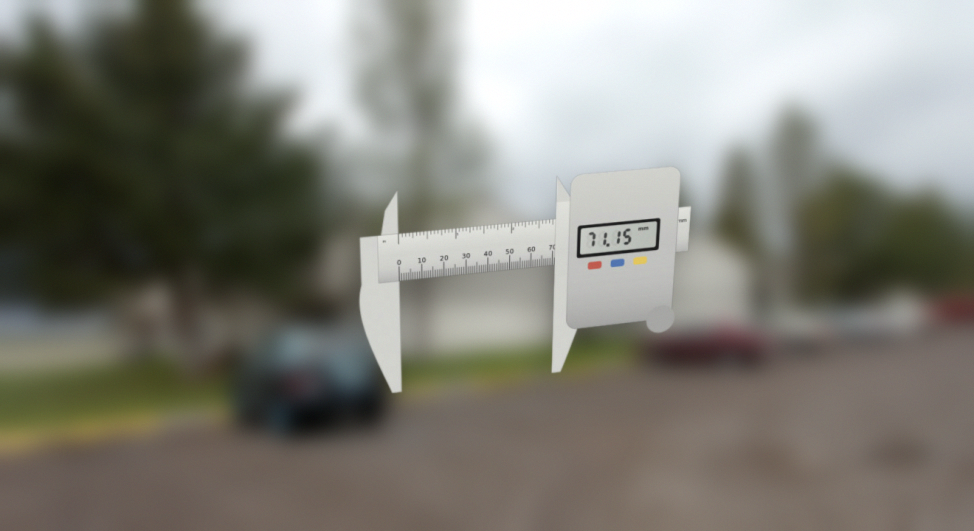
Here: 71.15 (mm)
